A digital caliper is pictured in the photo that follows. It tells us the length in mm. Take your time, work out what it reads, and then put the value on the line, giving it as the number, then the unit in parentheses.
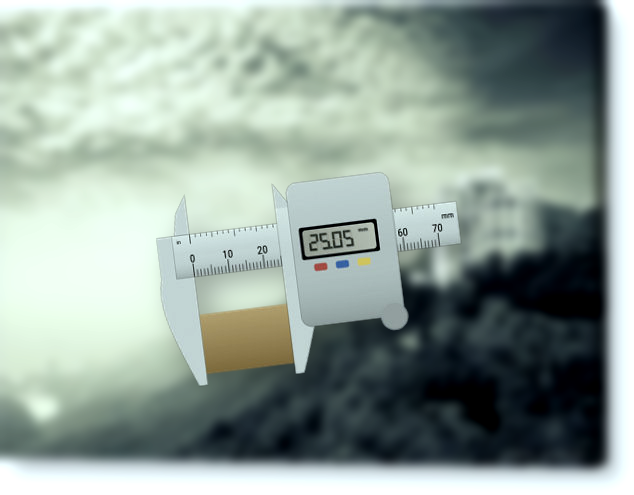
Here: 25.05 (mm)
